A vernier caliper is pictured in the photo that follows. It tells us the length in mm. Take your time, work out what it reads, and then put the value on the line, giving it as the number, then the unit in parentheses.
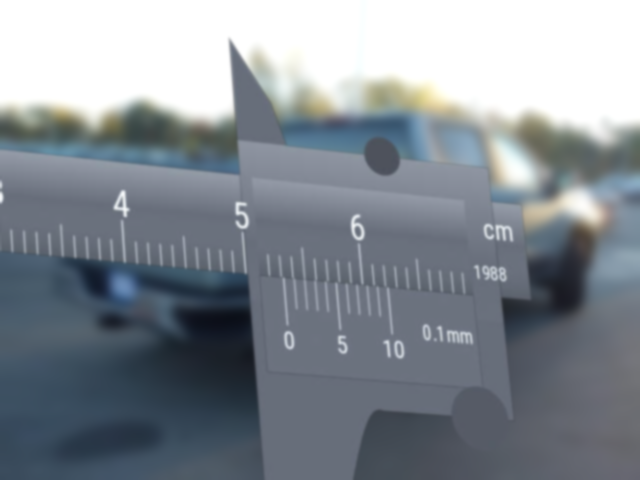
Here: 53.2 (mm)
